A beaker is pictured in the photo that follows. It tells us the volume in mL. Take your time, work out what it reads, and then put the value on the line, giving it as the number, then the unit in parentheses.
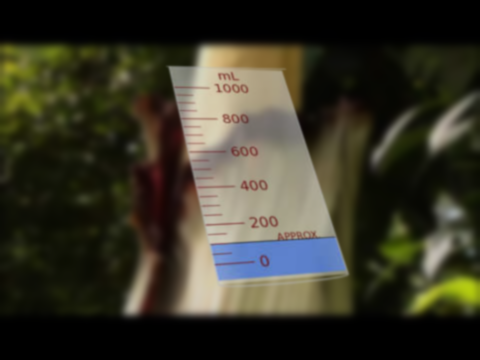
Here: 100 (mL)
